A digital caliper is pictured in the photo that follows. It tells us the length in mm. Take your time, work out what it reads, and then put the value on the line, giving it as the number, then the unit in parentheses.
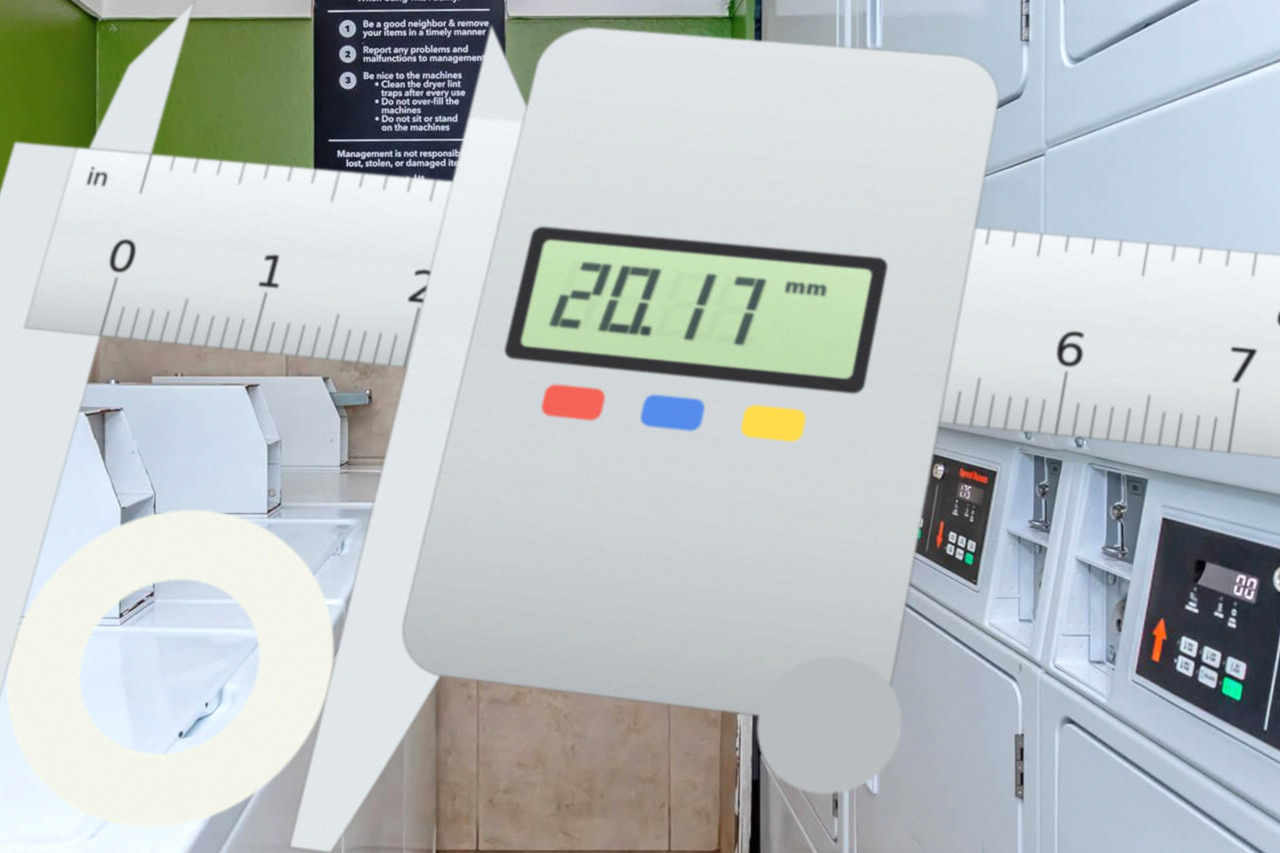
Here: 20.17 (mm)
